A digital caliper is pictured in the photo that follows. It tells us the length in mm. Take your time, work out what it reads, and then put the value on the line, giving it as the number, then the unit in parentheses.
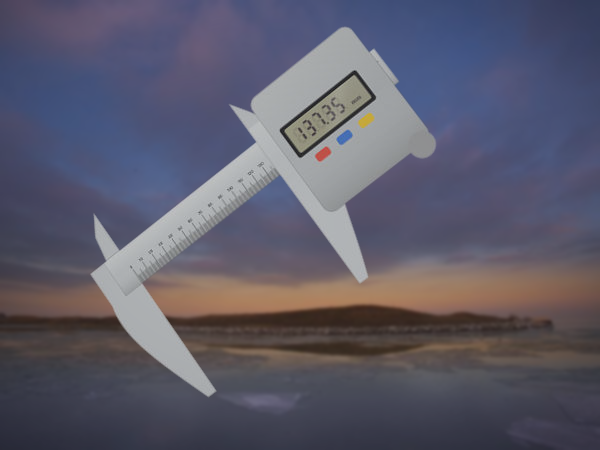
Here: 137.35 (mm)
